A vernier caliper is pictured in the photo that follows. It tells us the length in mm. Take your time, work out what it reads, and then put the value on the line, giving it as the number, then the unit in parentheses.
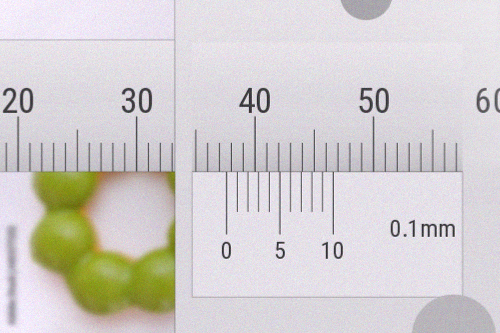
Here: 37.6 (mm)
